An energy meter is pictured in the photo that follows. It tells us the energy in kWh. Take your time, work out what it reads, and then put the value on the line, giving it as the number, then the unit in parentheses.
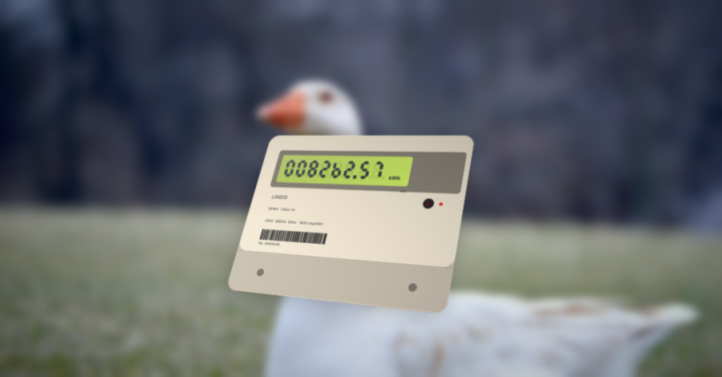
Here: 8262.57 (kWh)
